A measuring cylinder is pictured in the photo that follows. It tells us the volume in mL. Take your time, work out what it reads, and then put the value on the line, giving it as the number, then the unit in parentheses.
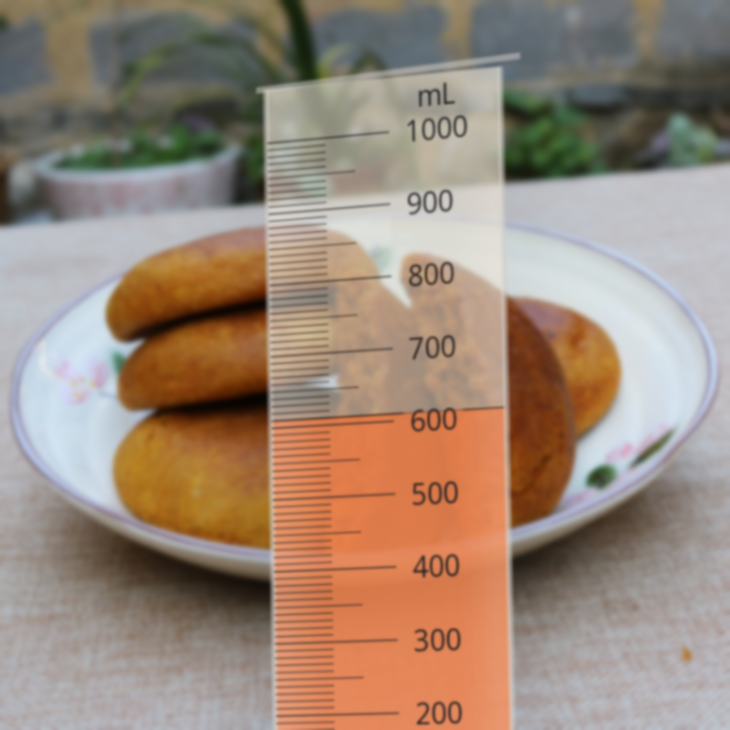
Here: 610 (mL)
